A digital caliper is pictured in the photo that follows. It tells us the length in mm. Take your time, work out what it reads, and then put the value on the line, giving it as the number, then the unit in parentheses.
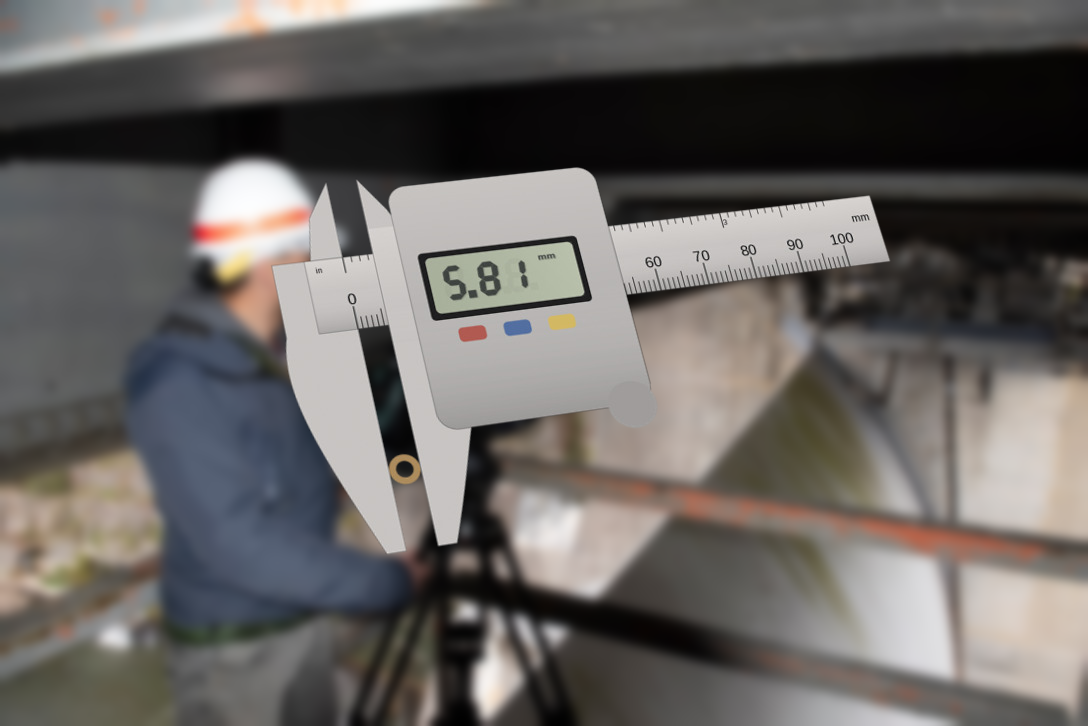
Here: 5.81 (mm)
